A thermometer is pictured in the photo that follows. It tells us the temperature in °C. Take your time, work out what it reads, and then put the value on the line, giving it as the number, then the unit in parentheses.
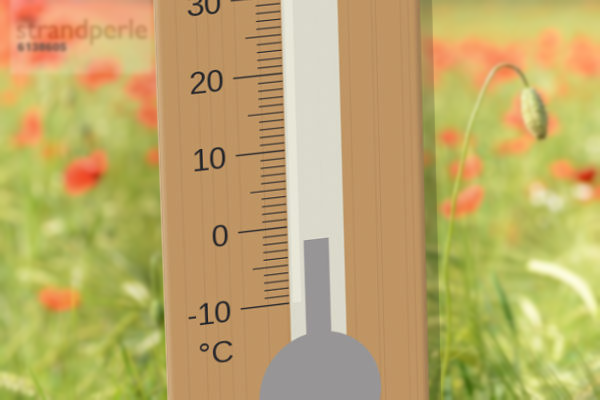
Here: -2 (°C)
